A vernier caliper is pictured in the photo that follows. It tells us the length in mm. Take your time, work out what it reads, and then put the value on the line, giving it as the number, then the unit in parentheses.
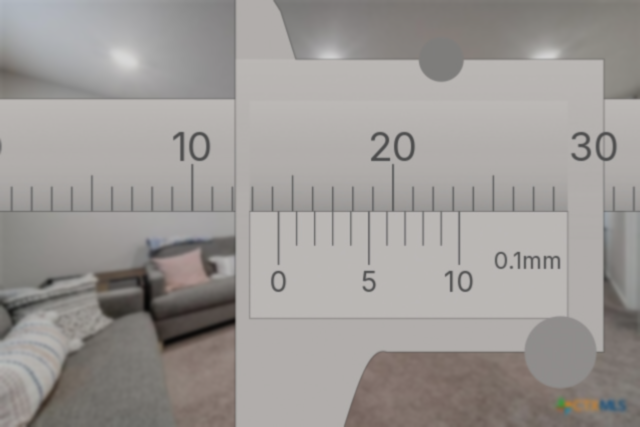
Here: 14.3 (mm)
